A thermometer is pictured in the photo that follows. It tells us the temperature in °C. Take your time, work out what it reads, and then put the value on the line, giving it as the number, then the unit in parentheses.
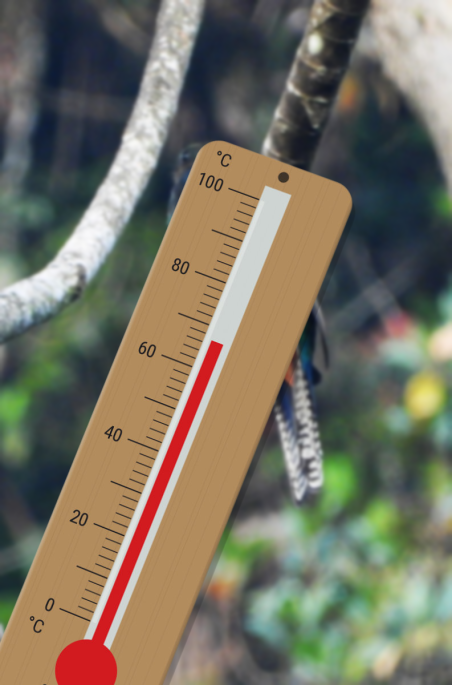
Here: 67 (°C)
